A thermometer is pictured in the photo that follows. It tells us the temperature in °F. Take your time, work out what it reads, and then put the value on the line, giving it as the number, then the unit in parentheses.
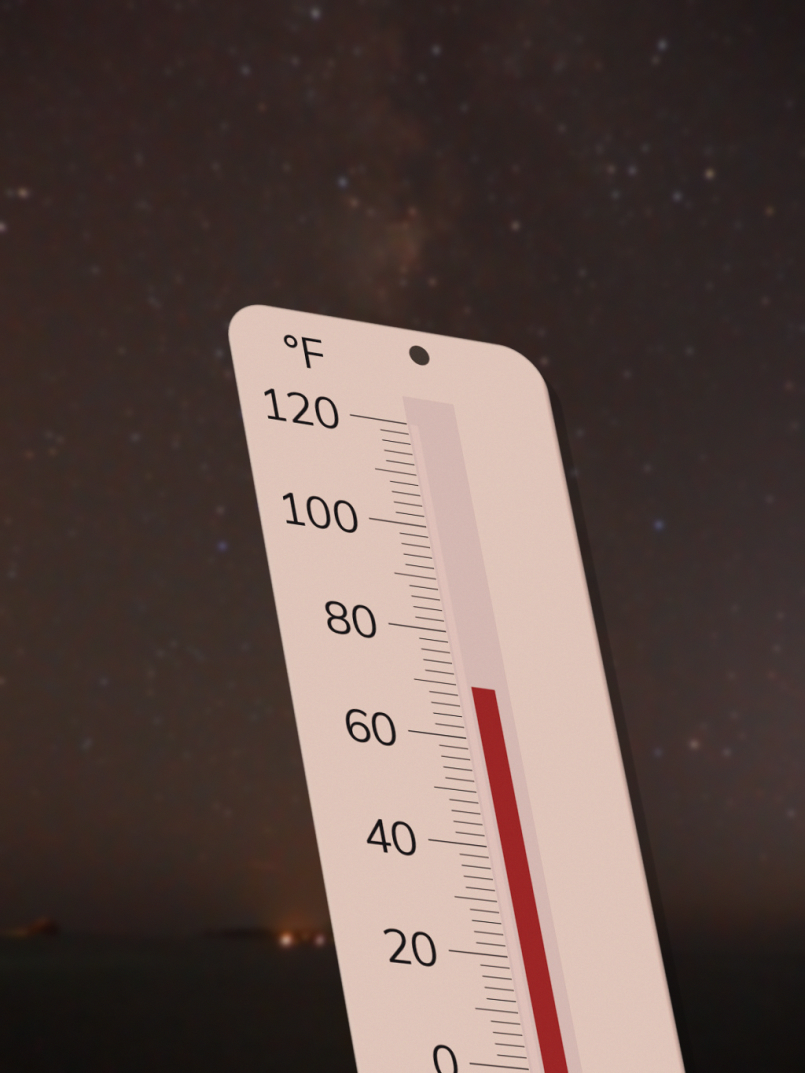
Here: 70 (°F)
